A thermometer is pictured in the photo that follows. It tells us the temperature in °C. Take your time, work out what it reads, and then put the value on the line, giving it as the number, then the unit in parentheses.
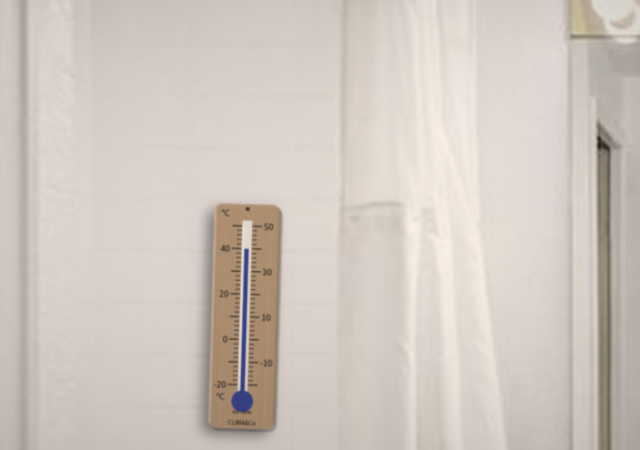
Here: 40 (°C)
